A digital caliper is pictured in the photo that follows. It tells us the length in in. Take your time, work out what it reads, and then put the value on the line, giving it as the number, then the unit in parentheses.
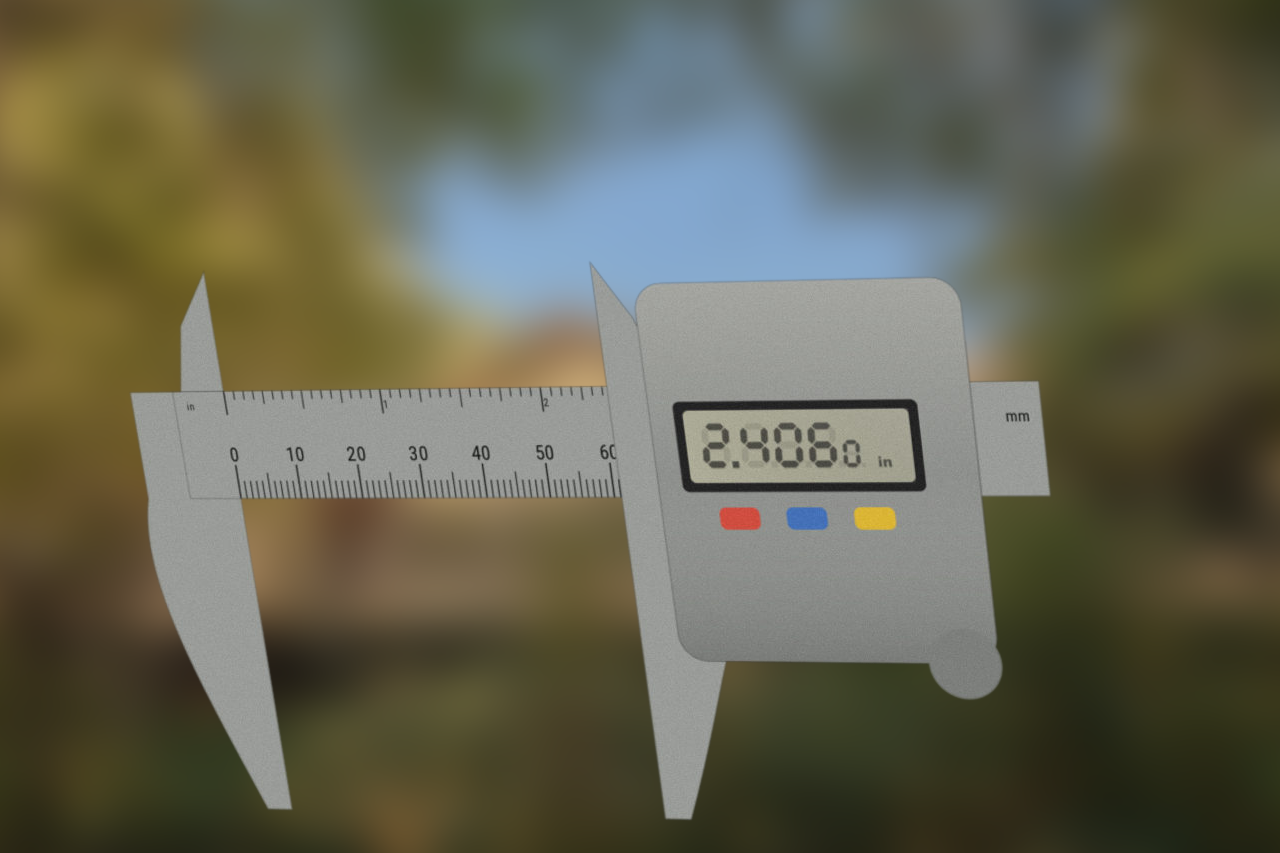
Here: 2.4060 (in)
